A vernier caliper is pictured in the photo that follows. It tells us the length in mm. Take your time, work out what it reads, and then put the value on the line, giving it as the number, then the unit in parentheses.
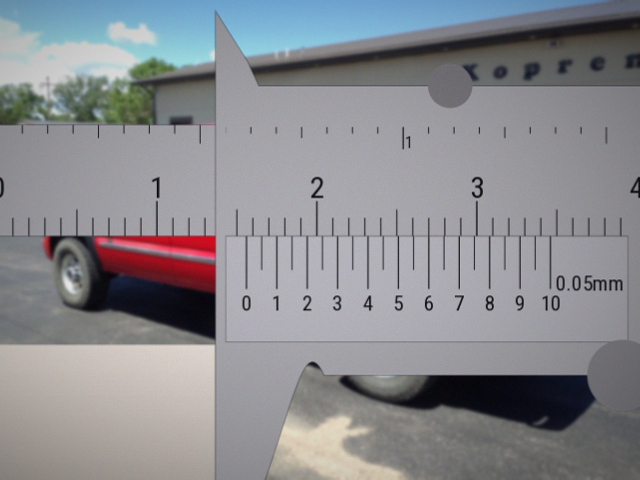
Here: 15.6 (mm)
